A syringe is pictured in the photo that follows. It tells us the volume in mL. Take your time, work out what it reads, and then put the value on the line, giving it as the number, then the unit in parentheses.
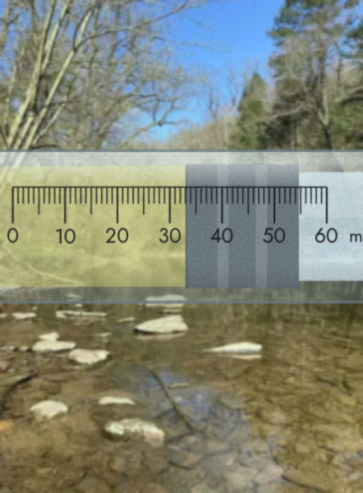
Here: 33 (mL)
